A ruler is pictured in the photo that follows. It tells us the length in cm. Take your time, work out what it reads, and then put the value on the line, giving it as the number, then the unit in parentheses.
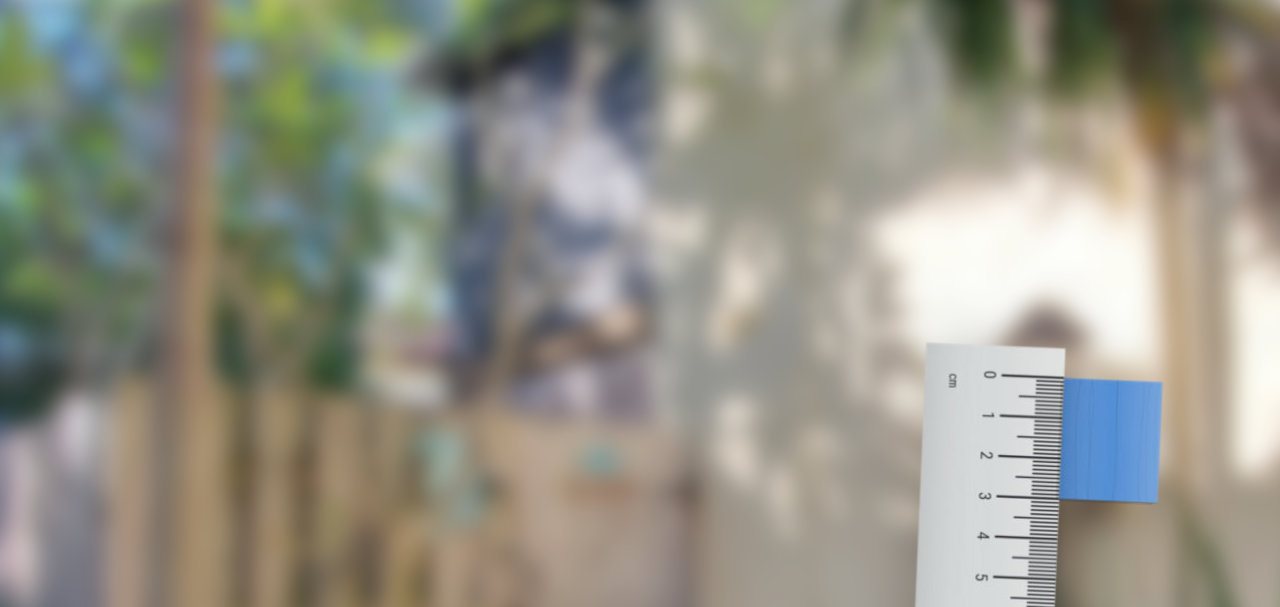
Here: 3 (cm)
